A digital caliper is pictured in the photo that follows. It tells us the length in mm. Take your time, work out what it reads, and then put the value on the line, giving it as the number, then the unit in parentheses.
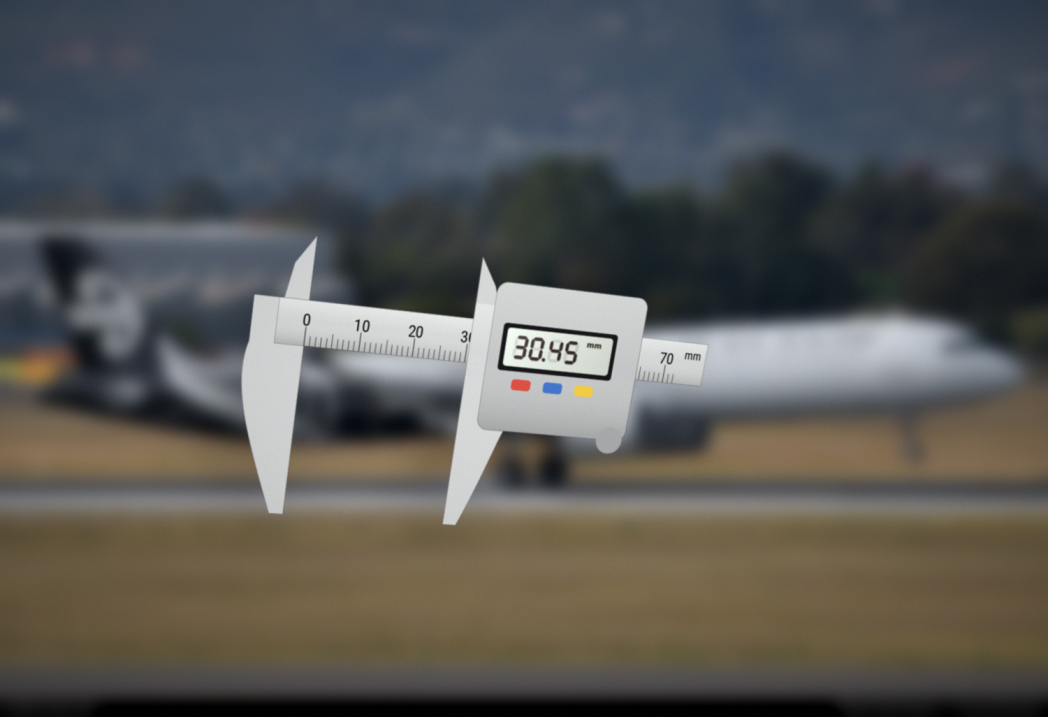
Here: 30.45 (mm)
